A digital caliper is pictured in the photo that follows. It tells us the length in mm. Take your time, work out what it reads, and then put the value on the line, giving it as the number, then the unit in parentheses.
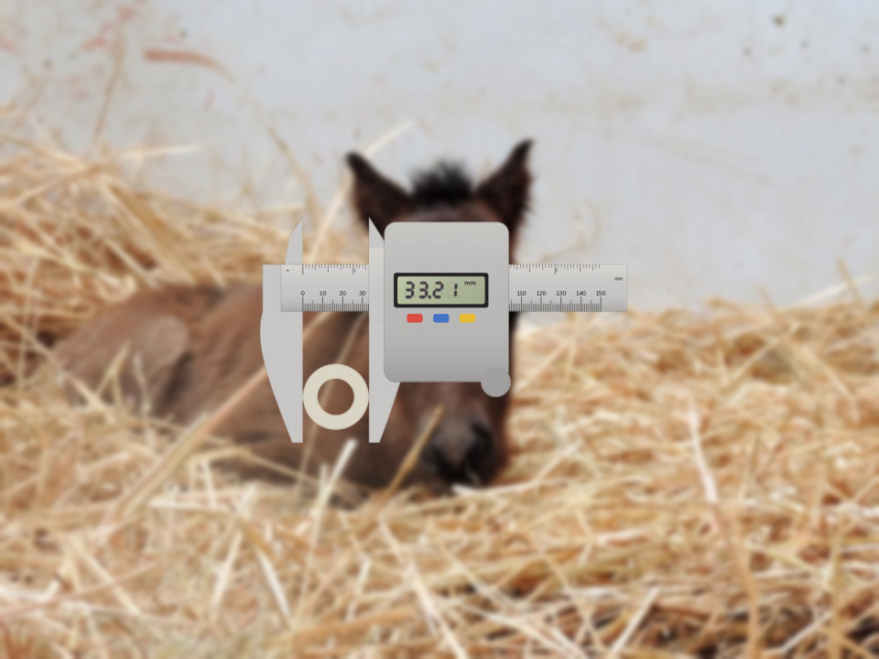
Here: 33.21 (mm)
